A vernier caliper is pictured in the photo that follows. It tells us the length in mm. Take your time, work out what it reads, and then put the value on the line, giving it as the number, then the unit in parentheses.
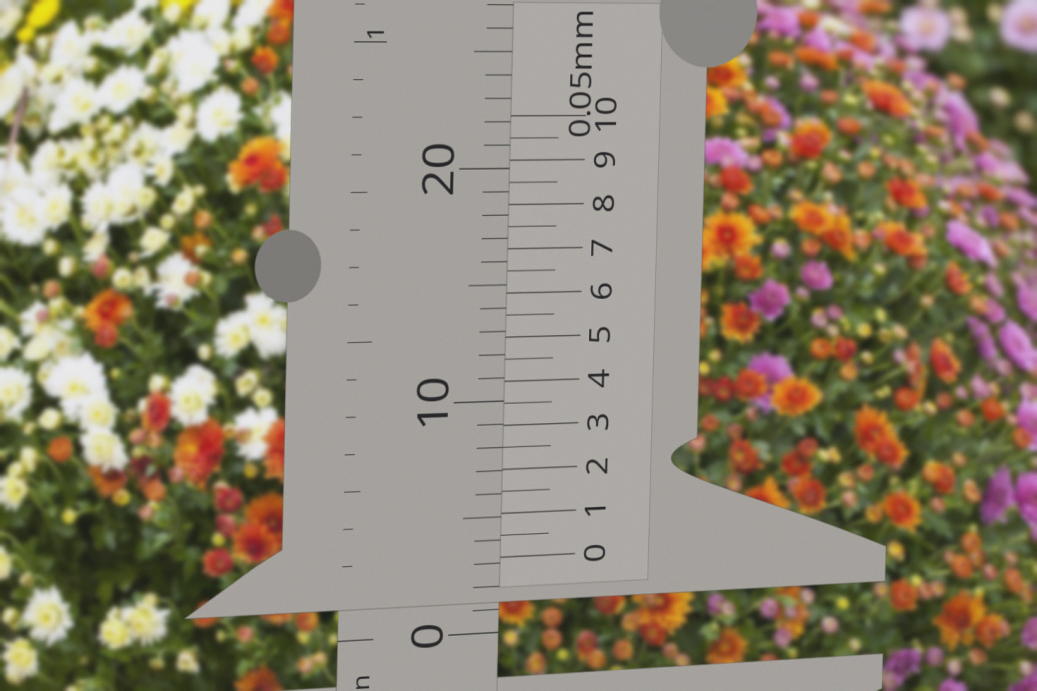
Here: 3.25 (mm)
